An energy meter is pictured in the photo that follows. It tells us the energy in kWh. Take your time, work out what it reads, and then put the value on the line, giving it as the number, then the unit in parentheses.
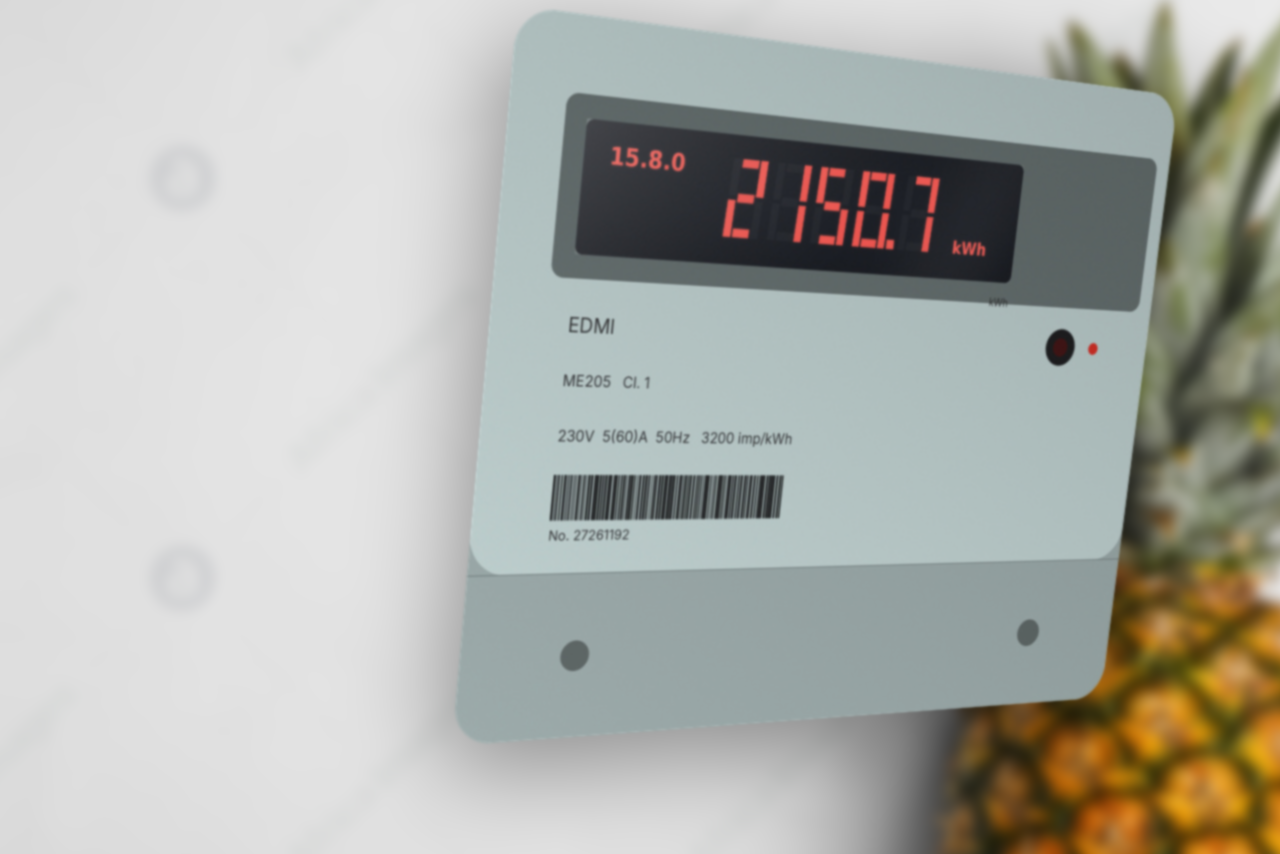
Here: 2150.7 (kWh)
